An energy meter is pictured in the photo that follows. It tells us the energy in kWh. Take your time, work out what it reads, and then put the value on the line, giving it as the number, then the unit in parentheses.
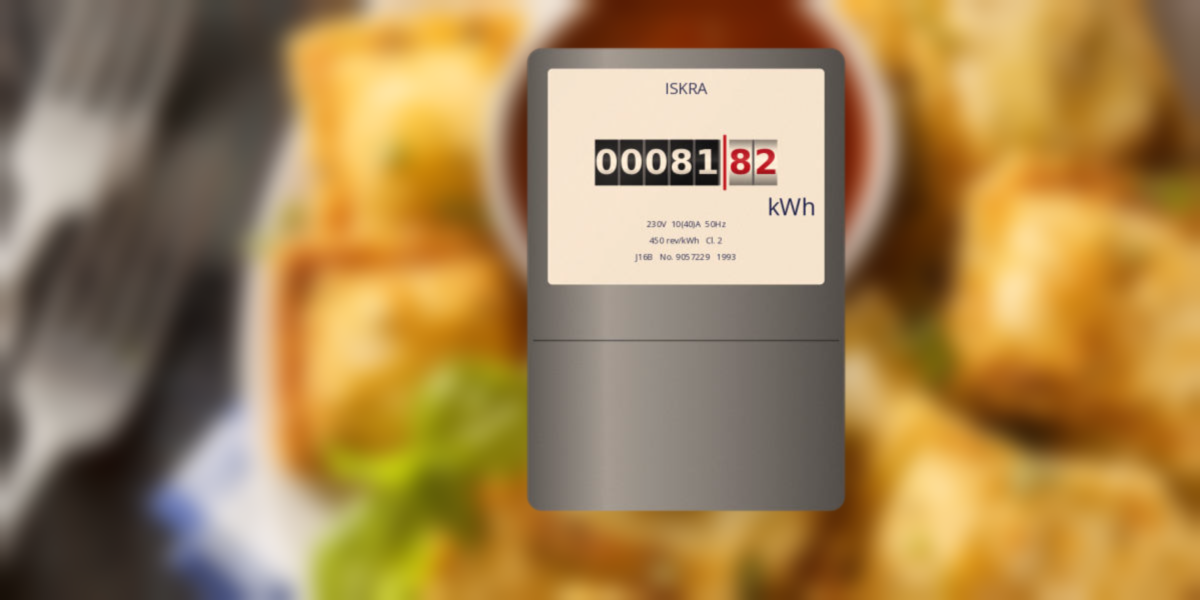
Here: 81.82 (kWh)
